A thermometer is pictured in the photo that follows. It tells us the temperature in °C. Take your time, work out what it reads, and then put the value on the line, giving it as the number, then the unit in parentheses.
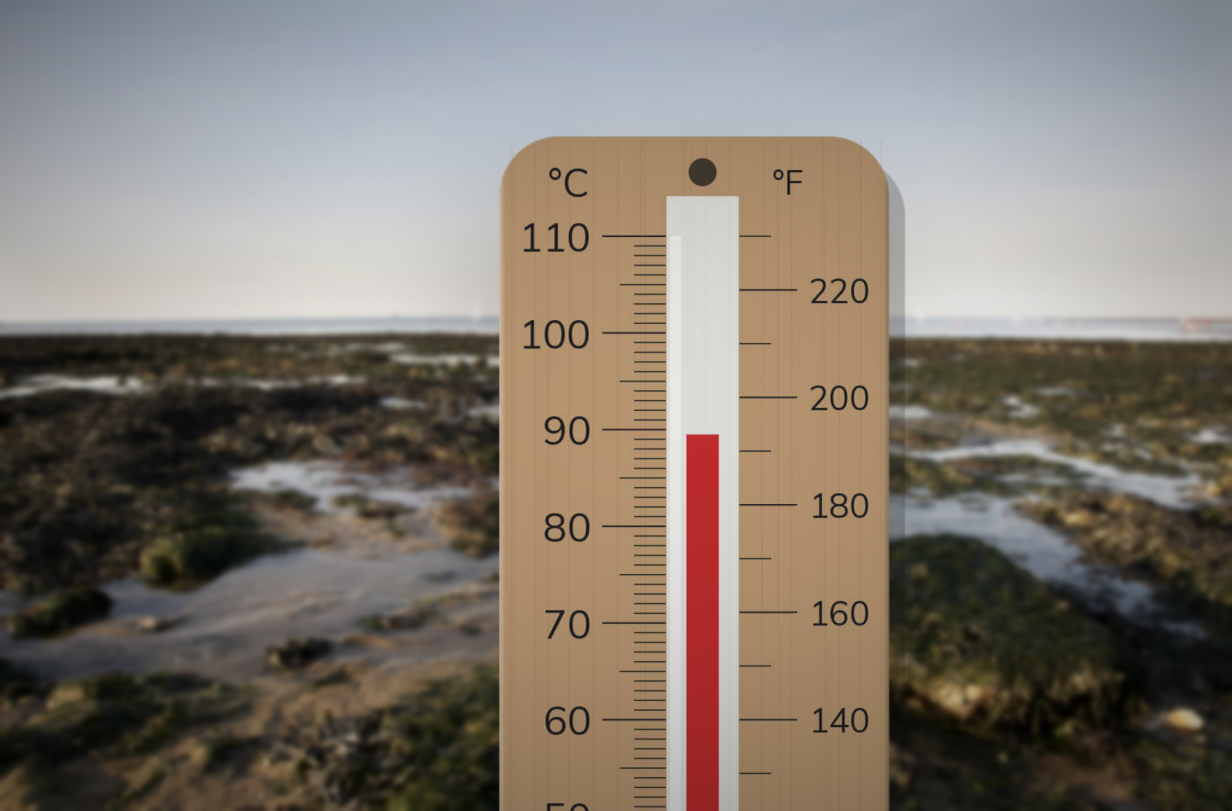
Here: 89.5 (°C)
